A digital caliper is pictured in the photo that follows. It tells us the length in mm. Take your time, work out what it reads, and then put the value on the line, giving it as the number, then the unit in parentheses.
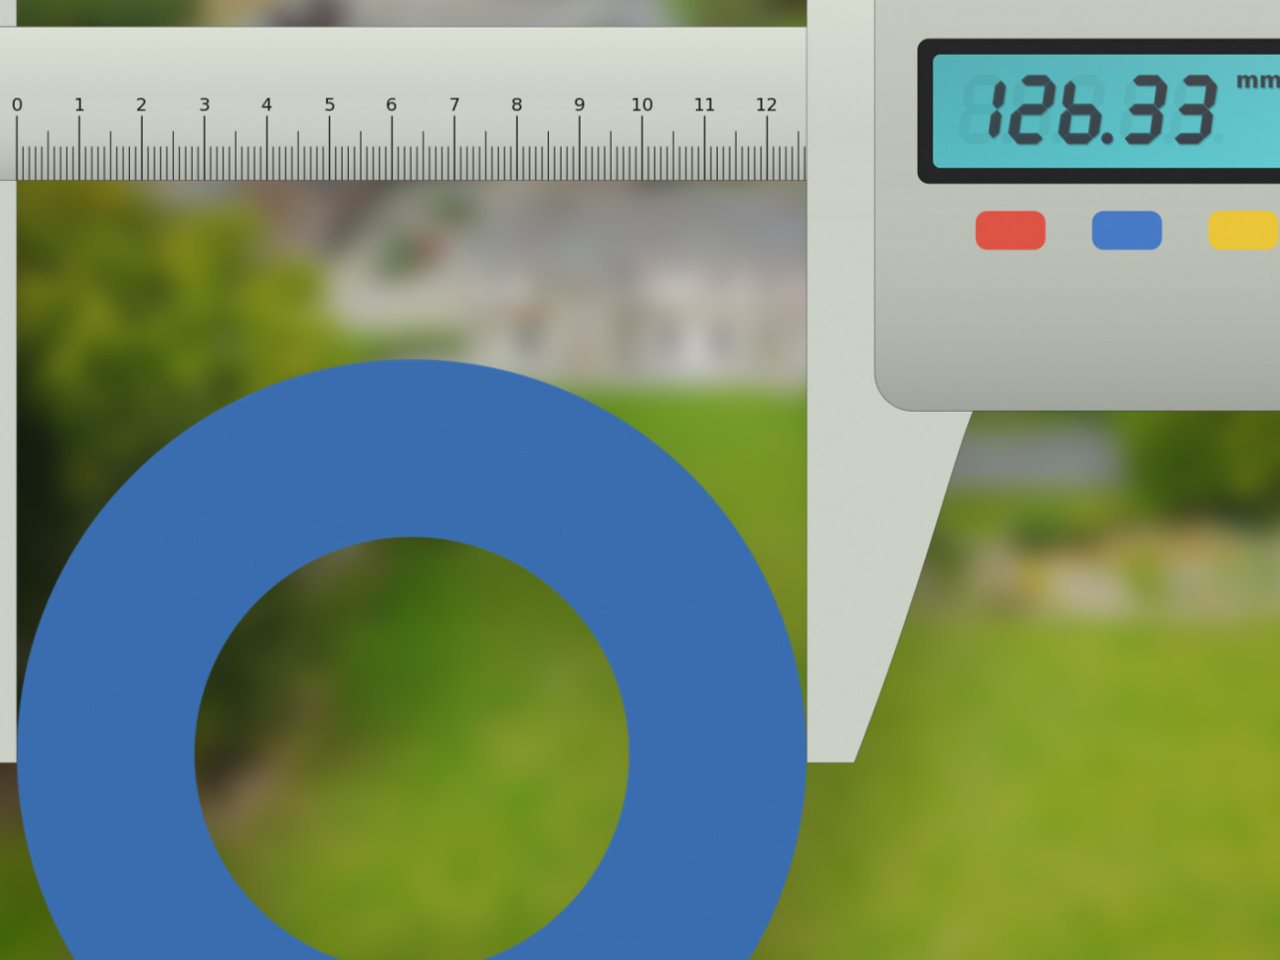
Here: 126.33 (mm)
